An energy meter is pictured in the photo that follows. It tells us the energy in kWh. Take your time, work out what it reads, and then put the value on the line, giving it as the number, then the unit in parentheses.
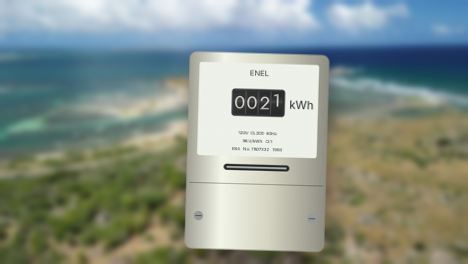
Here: 21 (kWh)
